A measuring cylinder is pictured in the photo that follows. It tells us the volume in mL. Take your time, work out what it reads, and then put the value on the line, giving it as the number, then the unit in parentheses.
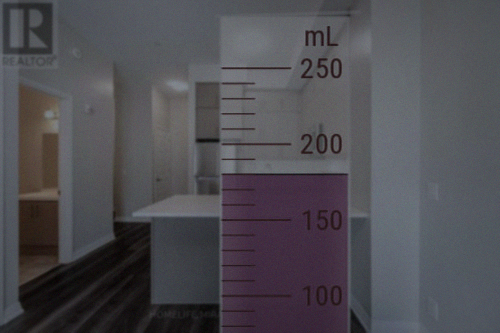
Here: 180 (mL)
